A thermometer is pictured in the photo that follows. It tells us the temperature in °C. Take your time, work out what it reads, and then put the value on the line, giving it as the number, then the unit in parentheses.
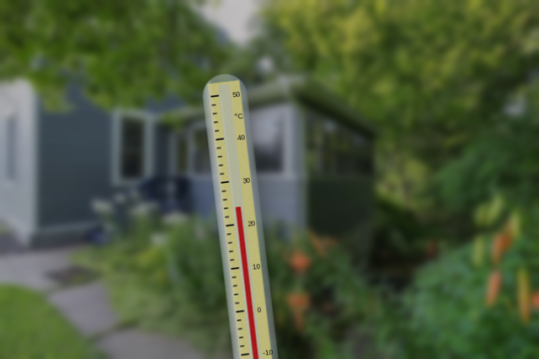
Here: 24 (°C)
